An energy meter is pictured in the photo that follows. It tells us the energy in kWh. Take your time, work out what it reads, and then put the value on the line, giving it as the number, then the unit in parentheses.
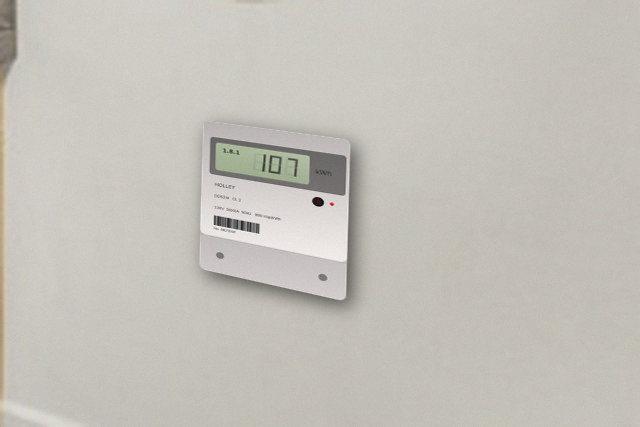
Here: 107 (kWh)
